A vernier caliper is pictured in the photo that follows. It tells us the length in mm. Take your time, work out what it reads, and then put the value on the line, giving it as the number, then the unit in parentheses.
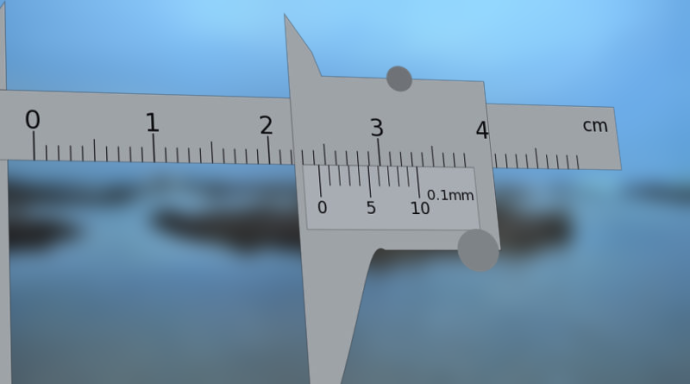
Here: 24.4 (mm)
